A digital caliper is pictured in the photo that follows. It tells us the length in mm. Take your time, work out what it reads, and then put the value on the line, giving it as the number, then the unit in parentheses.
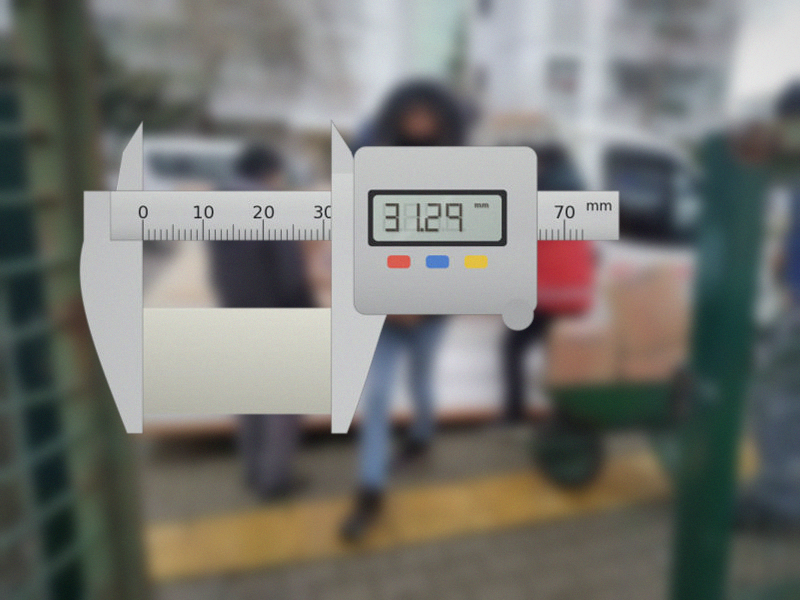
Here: 31.29 (mm)
